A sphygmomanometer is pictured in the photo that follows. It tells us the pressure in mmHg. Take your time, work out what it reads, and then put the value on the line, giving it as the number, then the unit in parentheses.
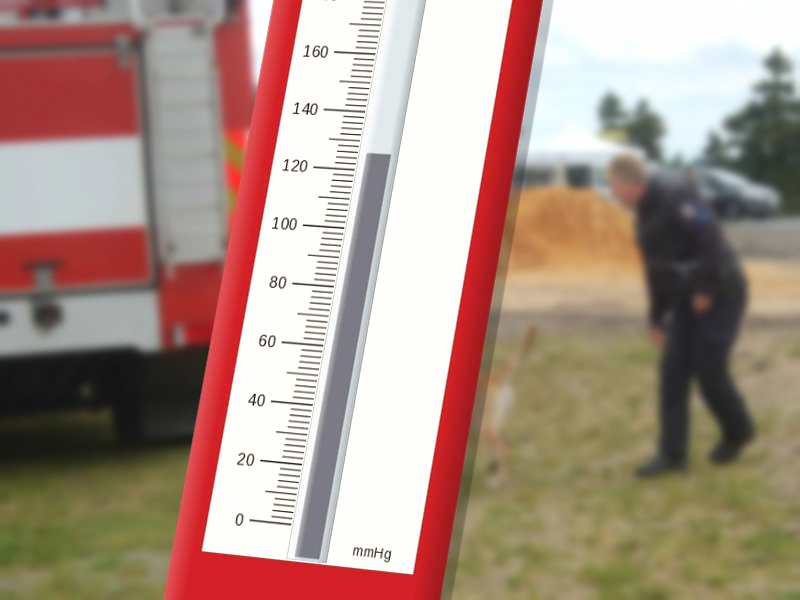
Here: 126 (mmHg)
